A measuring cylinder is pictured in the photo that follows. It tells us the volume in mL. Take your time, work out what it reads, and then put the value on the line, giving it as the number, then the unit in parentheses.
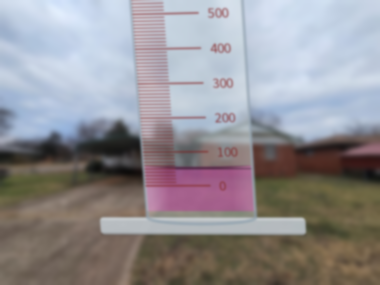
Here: 50 (mL)
